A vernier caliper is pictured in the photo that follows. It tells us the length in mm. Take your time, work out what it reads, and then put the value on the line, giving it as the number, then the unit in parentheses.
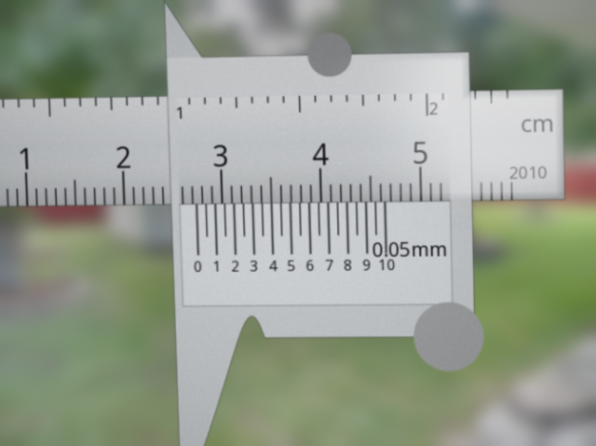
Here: 27.4 (mm)
